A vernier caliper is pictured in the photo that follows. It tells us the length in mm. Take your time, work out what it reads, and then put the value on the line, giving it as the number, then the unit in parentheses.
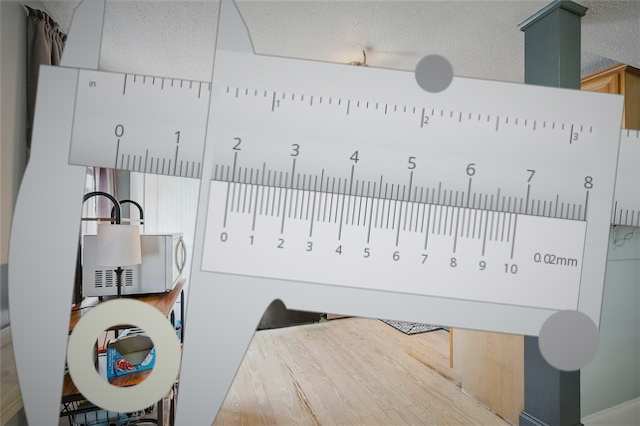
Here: 19.4 (mm)
